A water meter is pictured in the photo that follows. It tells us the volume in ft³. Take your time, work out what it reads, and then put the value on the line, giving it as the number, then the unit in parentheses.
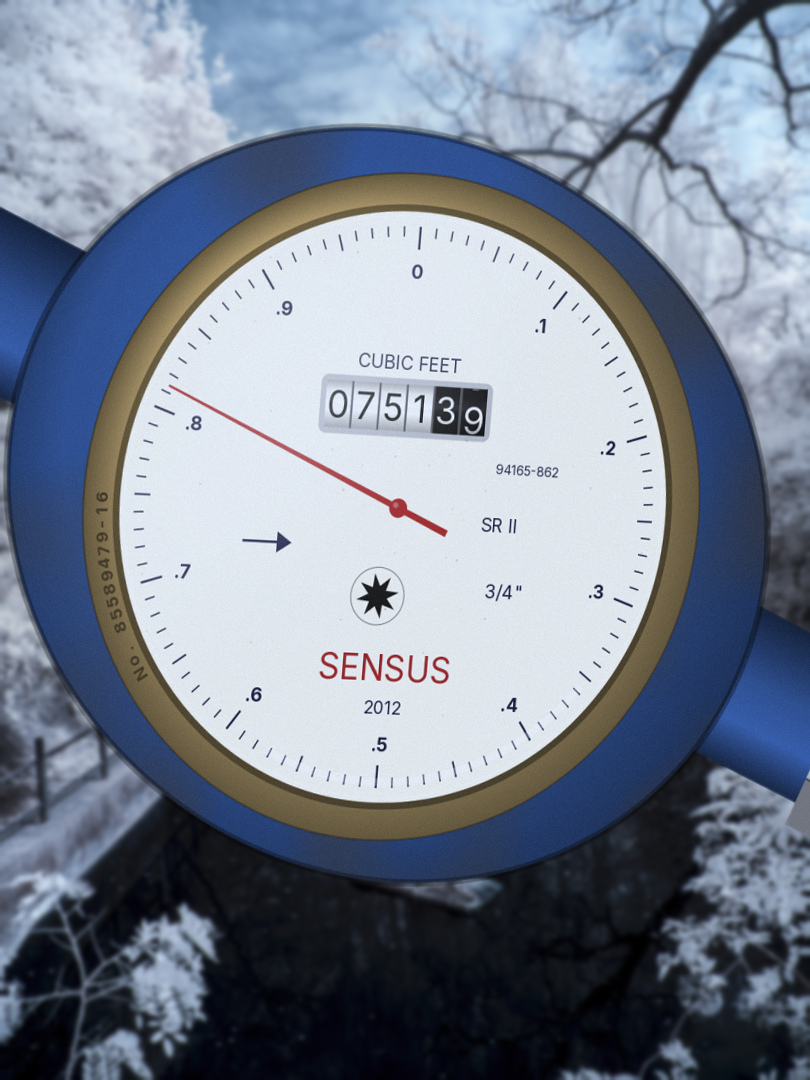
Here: 75138.81 (ft³)
